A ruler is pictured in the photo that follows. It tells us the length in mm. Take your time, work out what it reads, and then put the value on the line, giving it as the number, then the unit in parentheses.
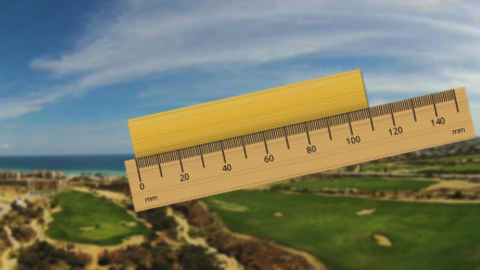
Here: 110 (mm)
